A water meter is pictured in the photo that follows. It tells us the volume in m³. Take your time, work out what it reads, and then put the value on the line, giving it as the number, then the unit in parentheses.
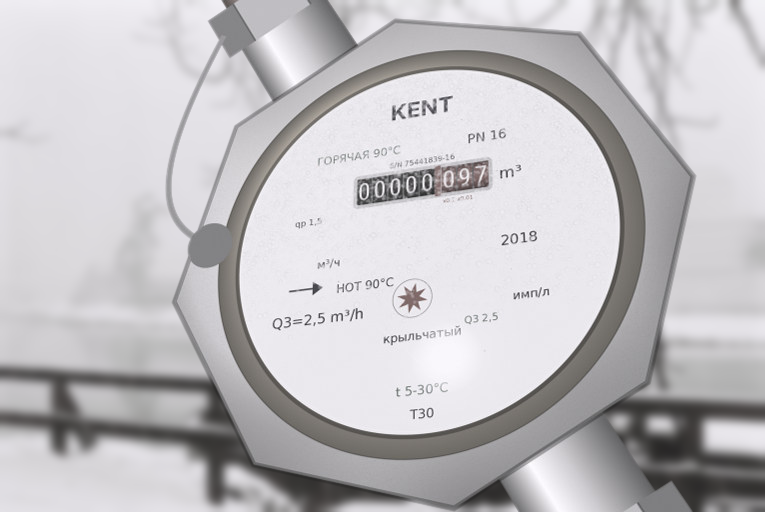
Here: 0.097 (m³)
